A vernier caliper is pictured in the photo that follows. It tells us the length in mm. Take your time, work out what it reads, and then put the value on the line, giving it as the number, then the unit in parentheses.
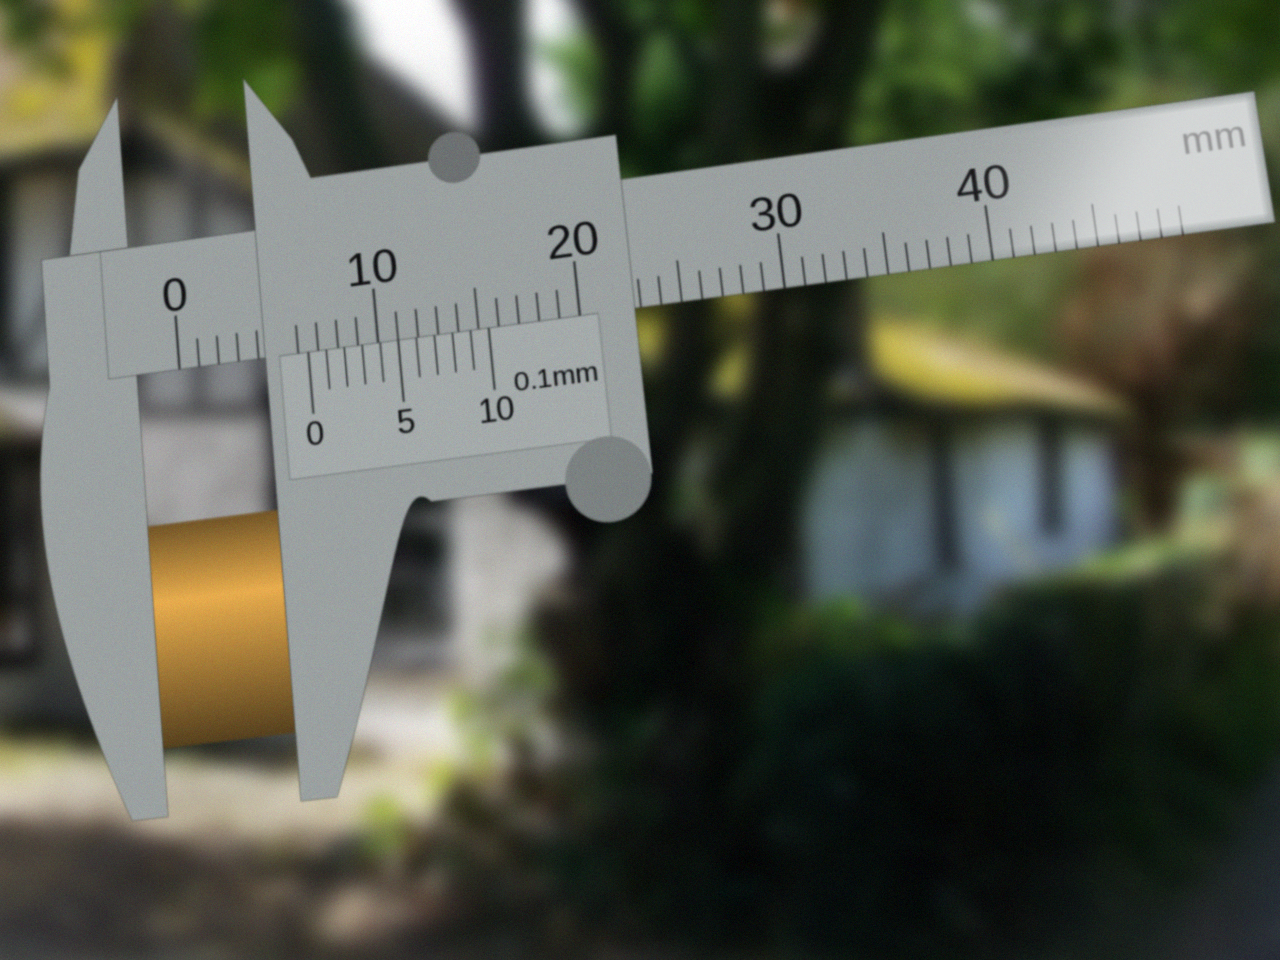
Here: 6.5 (mm)
